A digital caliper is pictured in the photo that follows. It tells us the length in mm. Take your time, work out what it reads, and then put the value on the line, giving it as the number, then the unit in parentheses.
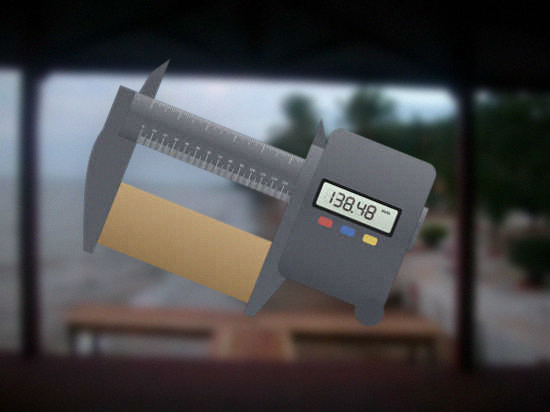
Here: 138.48 (mm)
